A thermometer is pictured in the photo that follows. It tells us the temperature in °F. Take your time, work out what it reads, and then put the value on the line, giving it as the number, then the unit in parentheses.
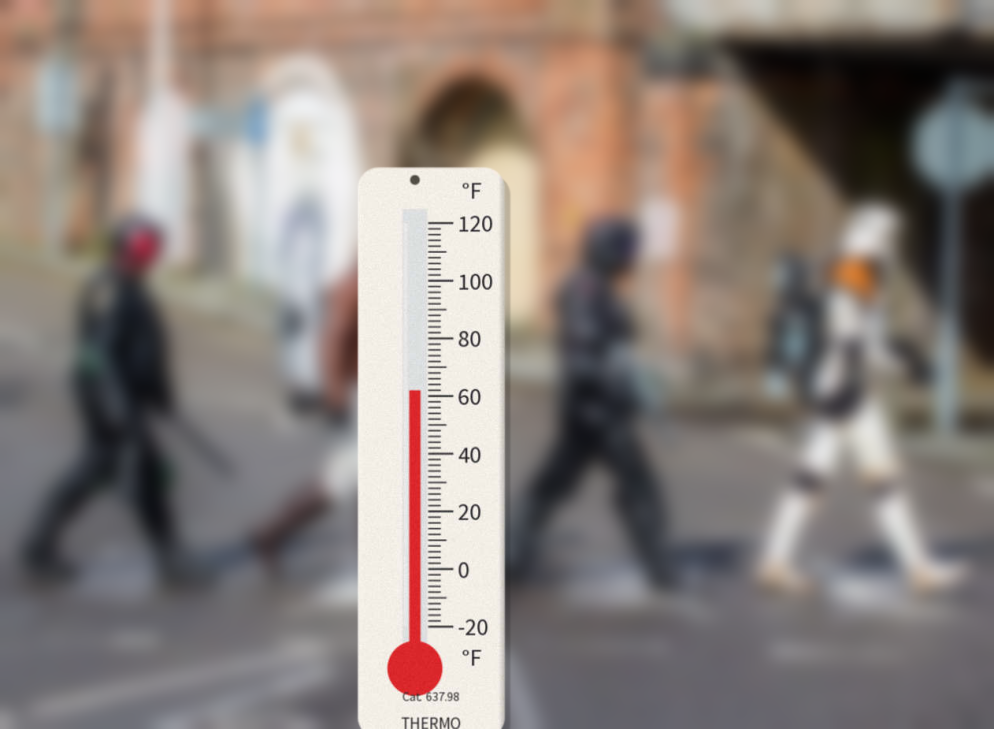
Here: 62 (°F)
